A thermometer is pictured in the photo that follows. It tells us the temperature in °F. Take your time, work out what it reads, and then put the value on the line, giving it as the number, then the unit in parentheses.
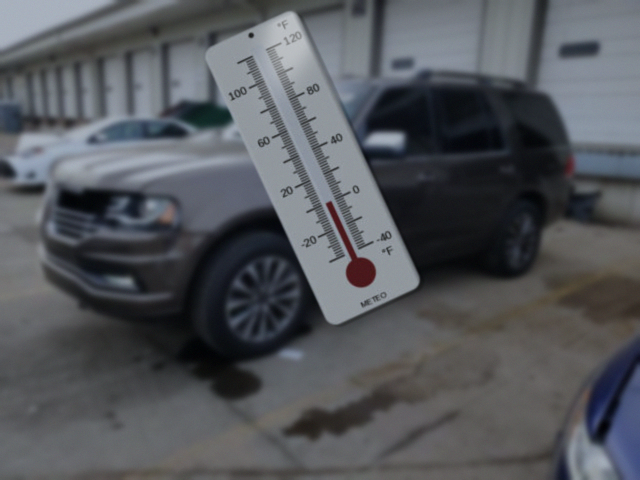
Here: 0 (°F)
